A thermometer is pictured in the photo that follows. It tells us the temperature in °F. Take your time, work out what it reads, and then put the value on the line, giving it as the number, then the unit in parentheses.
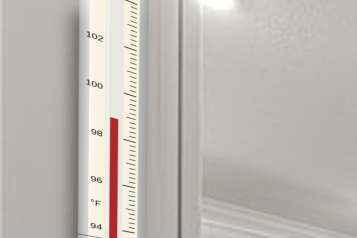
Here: 98.8 (°F)
